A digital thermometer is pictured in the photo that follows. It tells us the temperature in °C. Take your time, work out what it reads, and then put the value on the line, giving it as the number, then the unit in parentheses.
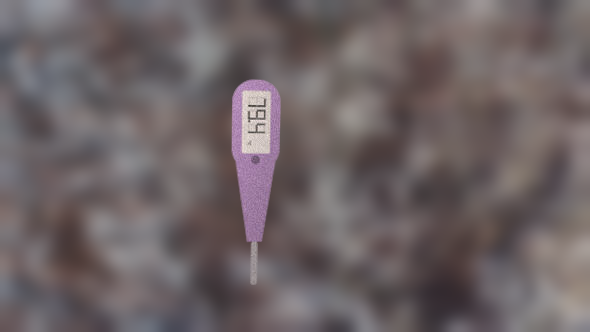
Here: 79.4 (°C)
